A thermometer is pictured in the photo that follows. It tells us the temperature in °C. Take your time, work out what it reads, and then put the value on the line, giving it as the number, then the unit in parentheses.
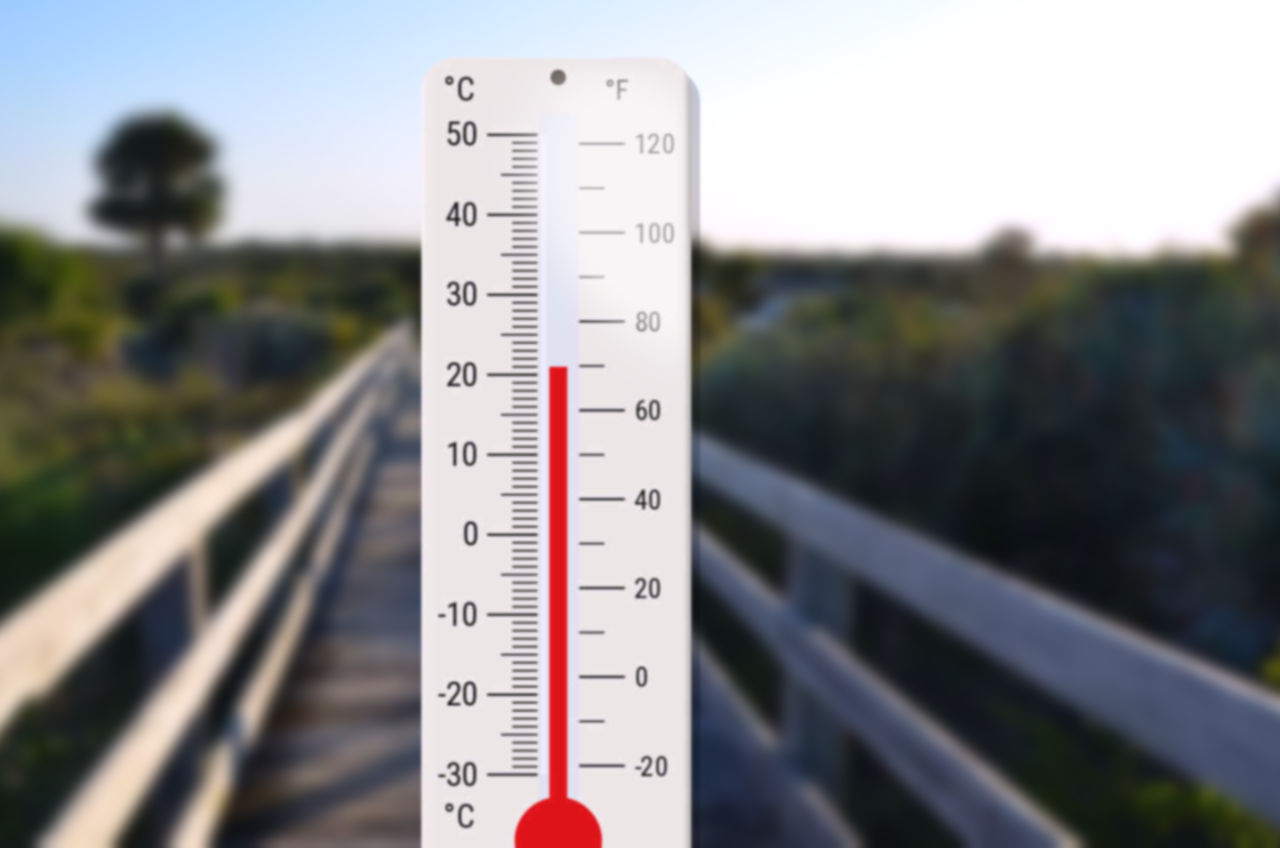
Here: 21 (°C)
